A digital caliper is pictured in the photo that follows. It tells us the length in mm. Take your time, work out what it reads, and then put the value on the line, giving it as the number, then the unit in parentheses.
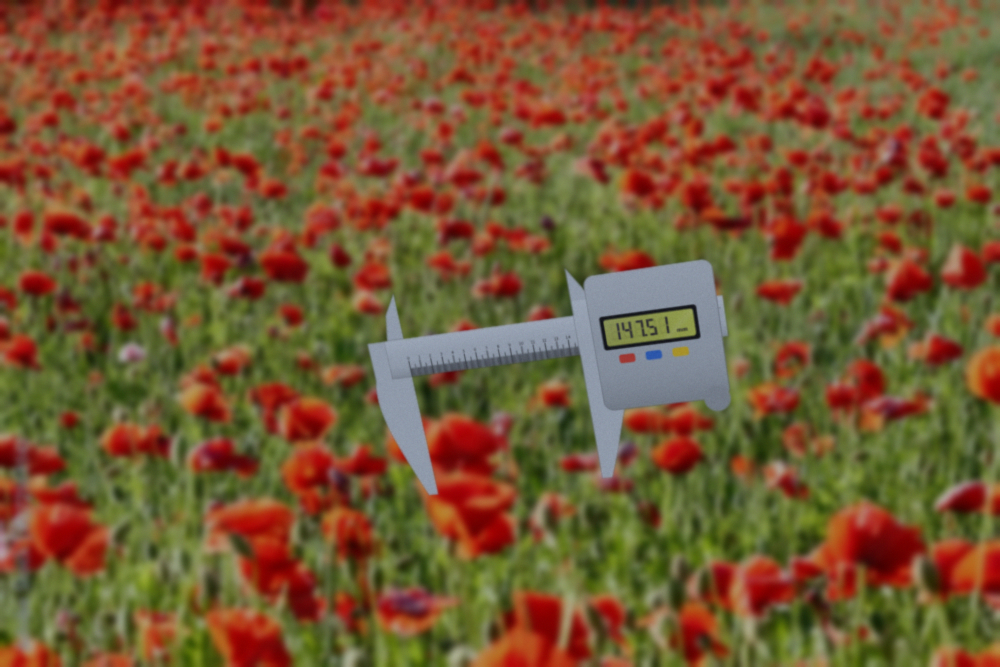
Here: 147.51 (mm)
